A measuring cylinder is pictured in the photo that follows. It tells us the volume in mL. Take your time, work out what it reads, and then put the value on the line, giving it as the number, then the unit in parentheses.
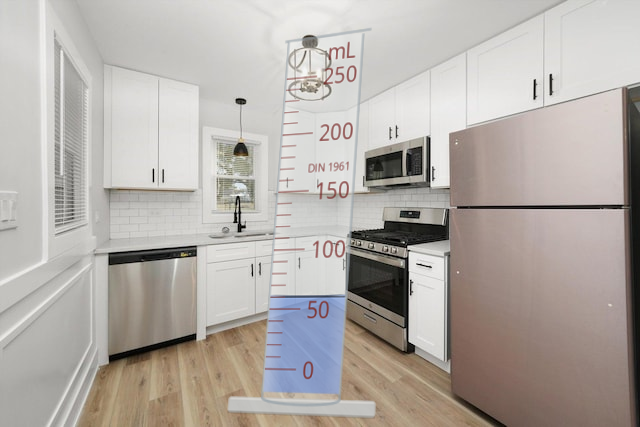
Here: 60 (mL)
